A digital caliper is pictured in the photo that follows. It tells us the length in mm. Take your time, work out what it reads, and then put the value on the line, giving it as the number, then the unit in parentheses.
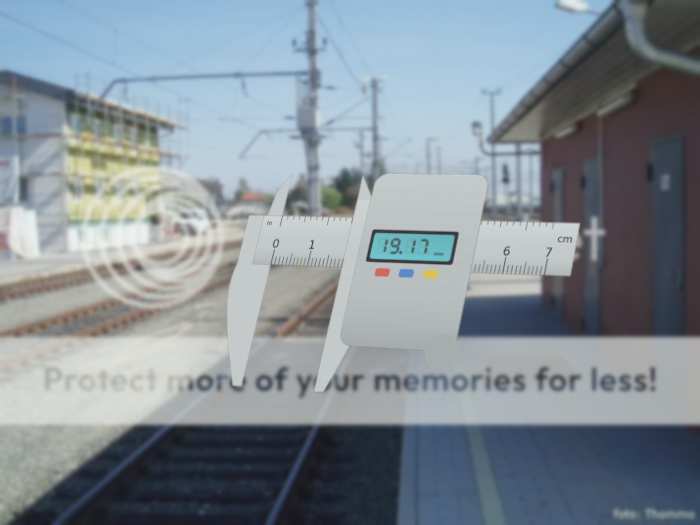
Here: 19.17 (mm)
